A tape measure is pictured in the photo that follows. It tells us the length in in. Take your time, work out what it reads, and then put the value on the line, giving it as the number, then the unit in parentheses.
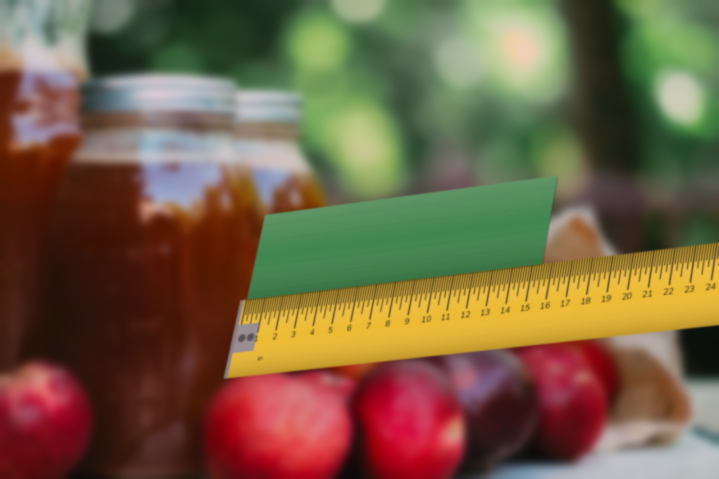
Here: 15.5 (in)
